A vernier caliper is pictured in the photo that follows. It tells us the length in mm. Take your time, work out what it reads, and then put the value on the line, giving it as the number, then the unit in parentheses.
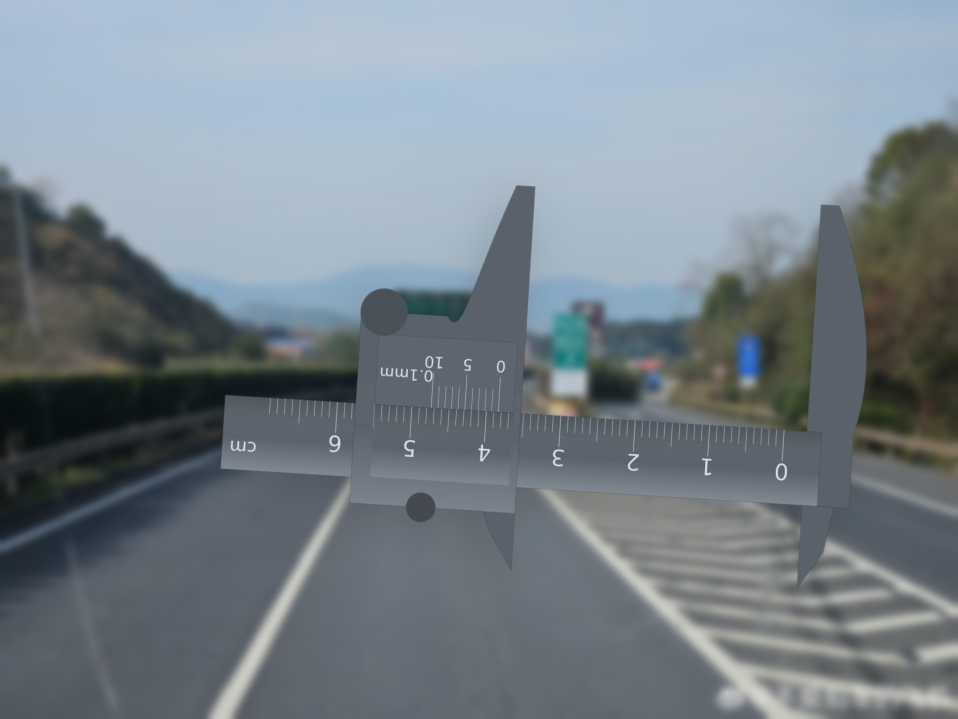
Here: 38.4 (mm)
